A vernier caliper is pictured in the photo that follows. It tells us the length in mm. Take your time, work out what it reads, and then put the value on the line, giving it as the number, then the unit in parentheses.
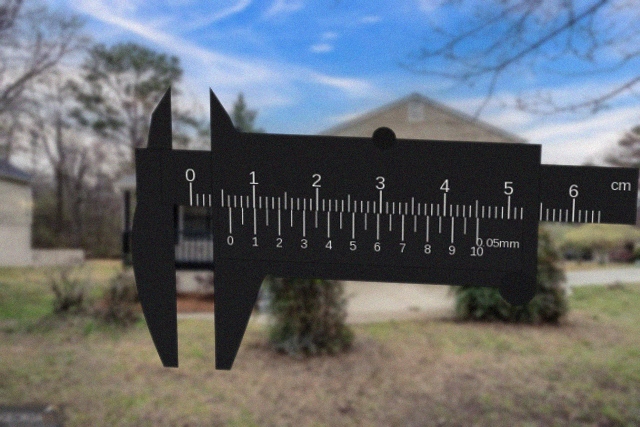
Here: 6.2 (mm)
